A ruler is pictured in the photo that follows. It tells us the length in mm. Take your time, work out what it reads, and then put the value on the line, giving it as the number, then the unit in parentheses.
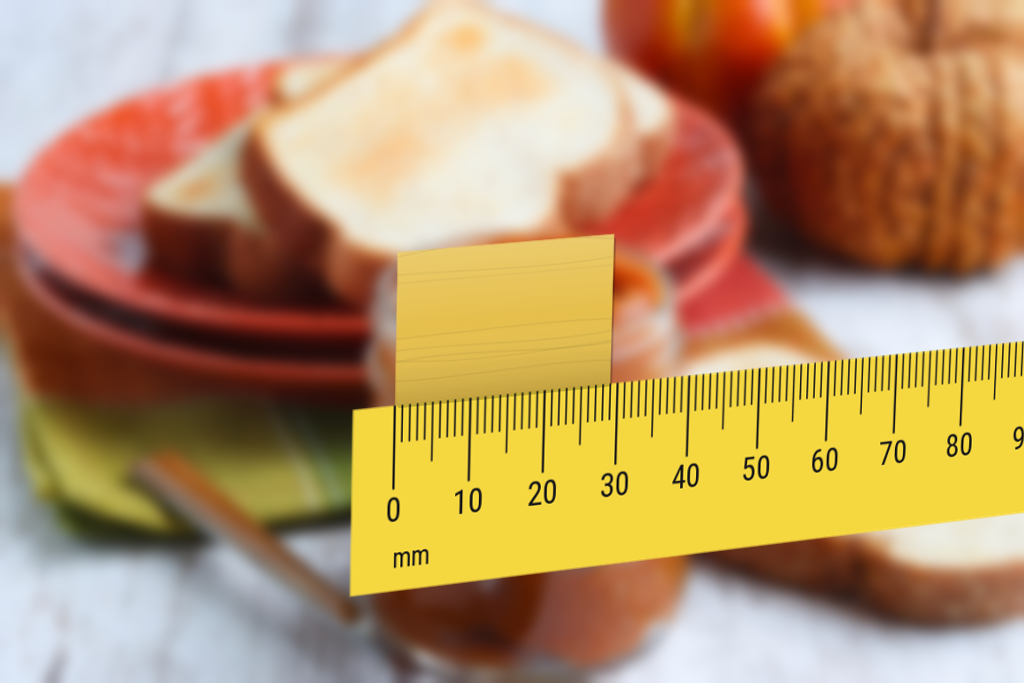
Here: 29 (mm)
